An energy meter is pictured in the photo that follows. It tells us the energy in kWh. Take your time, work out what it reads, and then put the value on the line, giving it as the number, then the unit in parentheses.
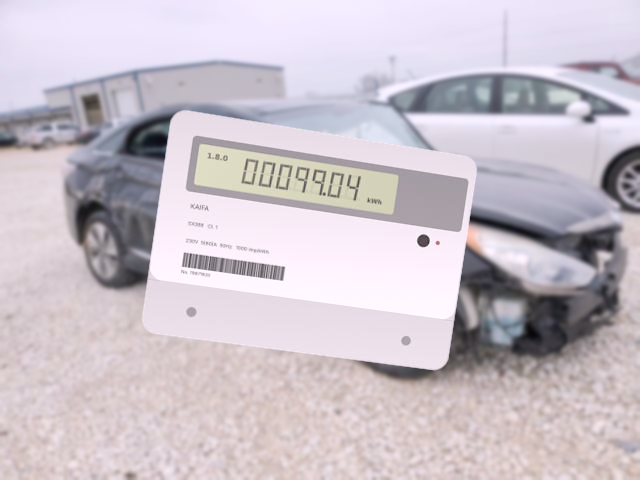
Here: 99.04 (kWh)
